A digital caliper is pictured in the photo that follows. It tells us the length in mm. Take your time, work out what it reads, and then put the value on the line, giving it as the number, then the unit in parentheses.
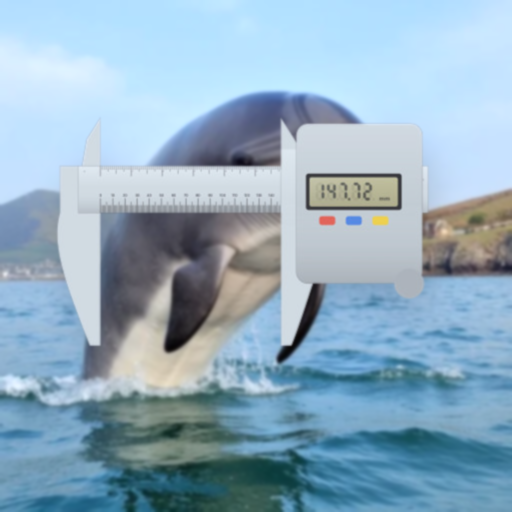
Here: 147.72 (mm)
